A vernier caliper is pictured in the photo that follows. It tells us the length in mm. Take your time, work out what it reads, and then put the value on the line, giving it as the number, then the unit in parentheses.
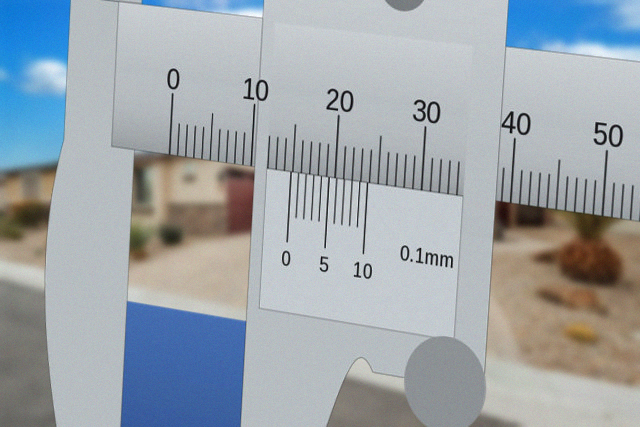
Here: 14.8 (mm)
